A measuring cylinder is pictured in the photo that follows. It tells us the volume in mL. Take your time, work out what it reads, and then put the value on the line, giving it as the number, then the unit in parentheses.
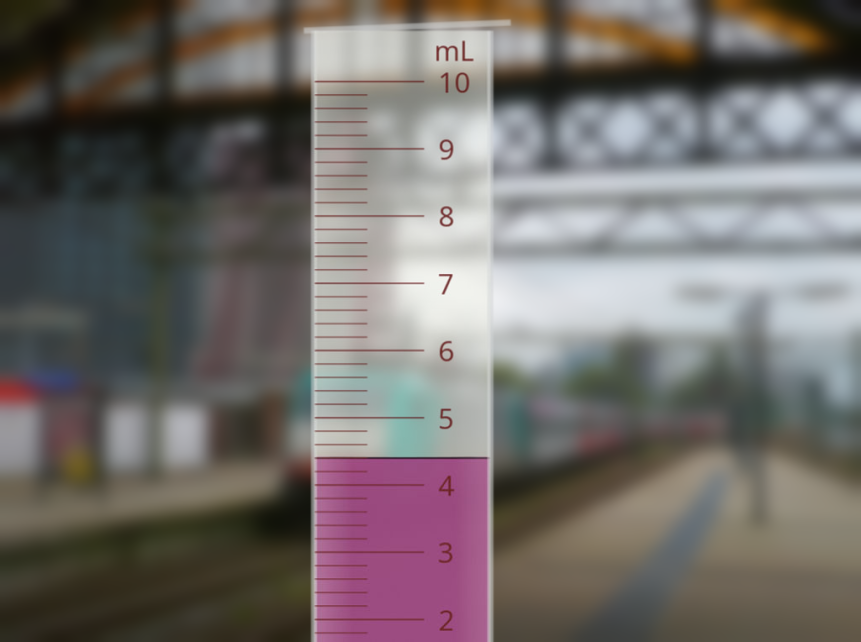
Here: 4.4 (mL)
